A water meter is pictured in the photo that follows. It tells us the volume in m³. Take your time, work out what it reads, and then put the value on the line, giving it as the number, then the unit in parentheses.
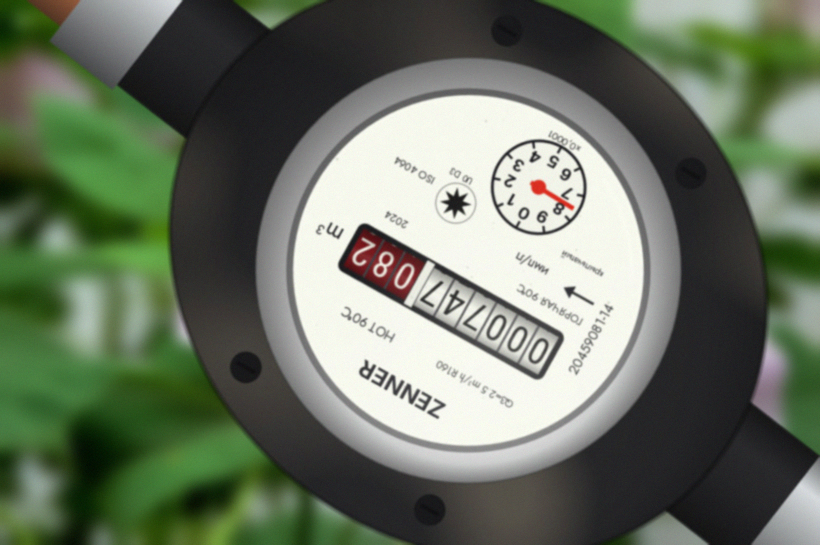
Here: 747.0827 (m³)
